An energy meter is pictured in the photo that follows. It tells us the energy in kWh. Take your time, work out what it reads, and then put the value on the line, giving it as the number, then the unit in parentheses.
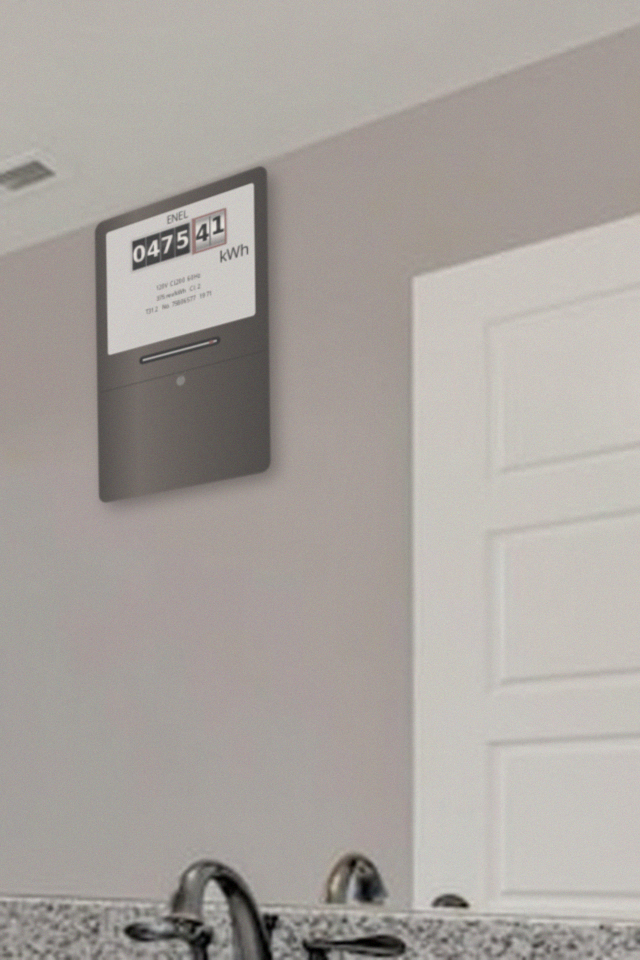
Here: 475.41 (kWh)
